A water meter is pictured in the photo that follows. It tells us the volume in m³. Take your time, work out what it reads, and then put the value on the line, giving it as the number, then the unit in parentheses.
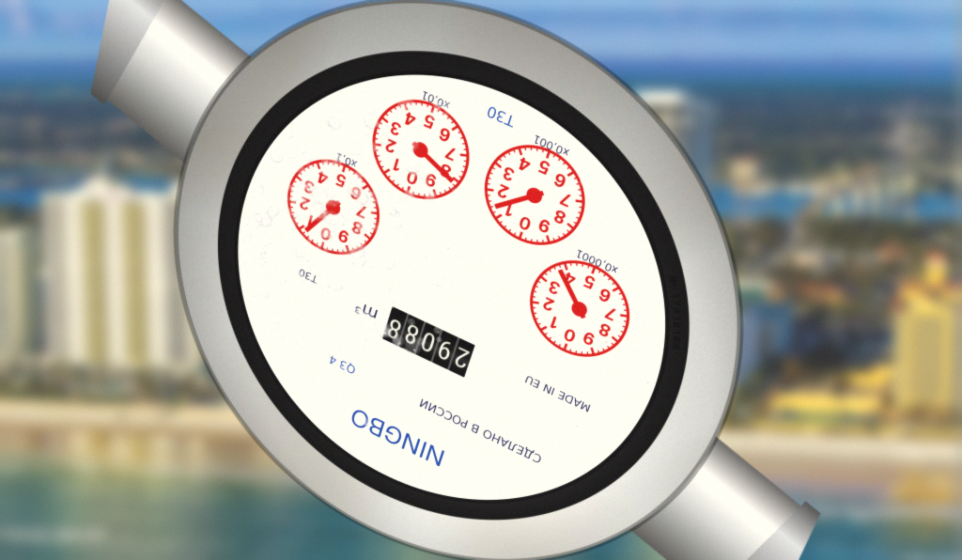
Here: 29088.0813 (m³)
